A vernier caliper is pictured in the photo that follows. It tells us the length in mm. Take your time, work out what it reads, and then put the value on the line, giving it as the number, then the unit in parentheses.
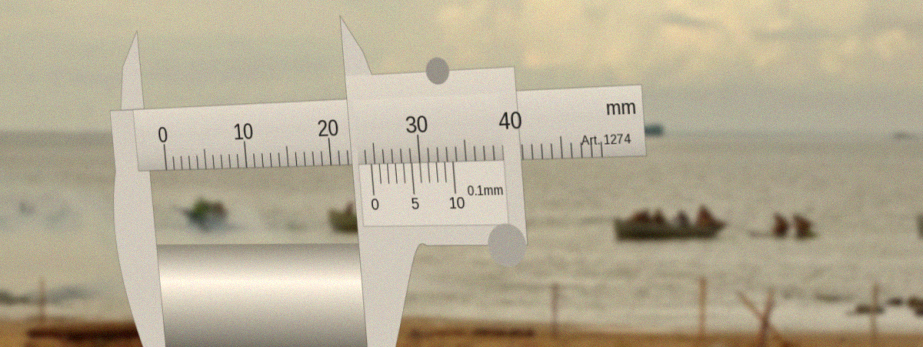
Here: 24.6 (mm)
